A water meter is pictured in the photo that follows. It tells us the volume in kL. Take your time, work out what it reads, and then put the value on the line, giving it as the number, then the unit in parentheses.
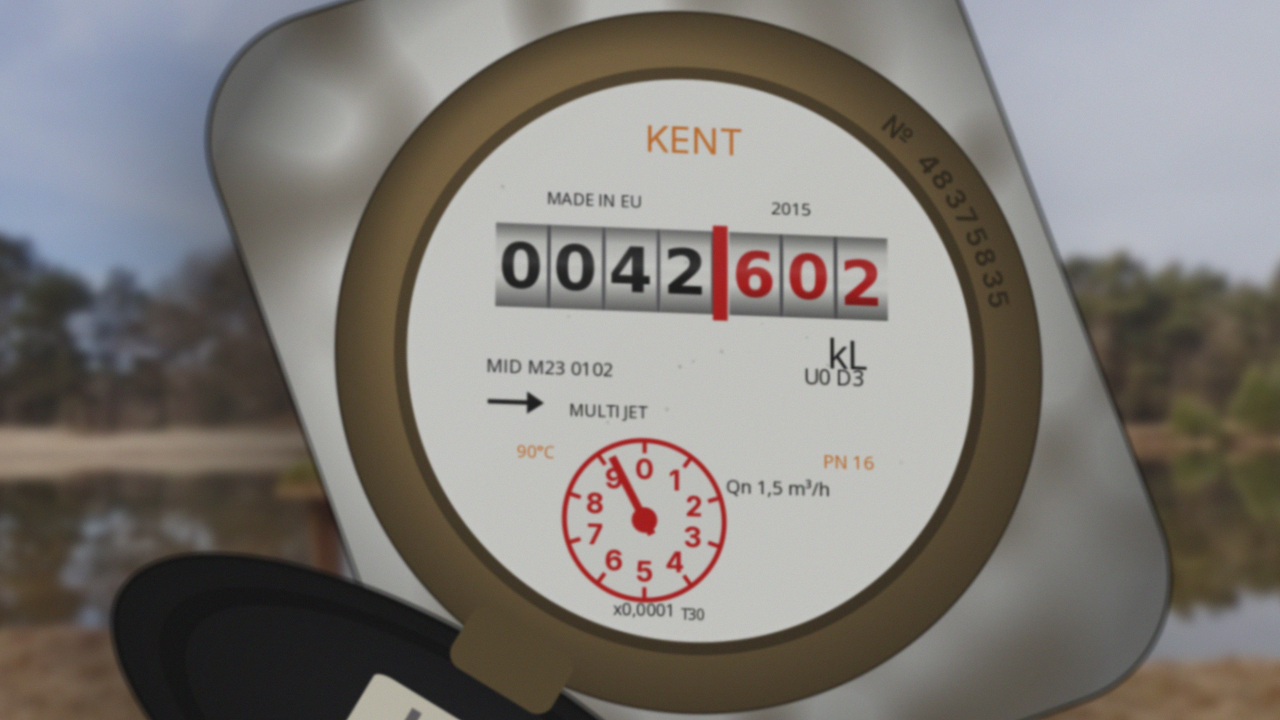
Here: 42.6019 (kL)
